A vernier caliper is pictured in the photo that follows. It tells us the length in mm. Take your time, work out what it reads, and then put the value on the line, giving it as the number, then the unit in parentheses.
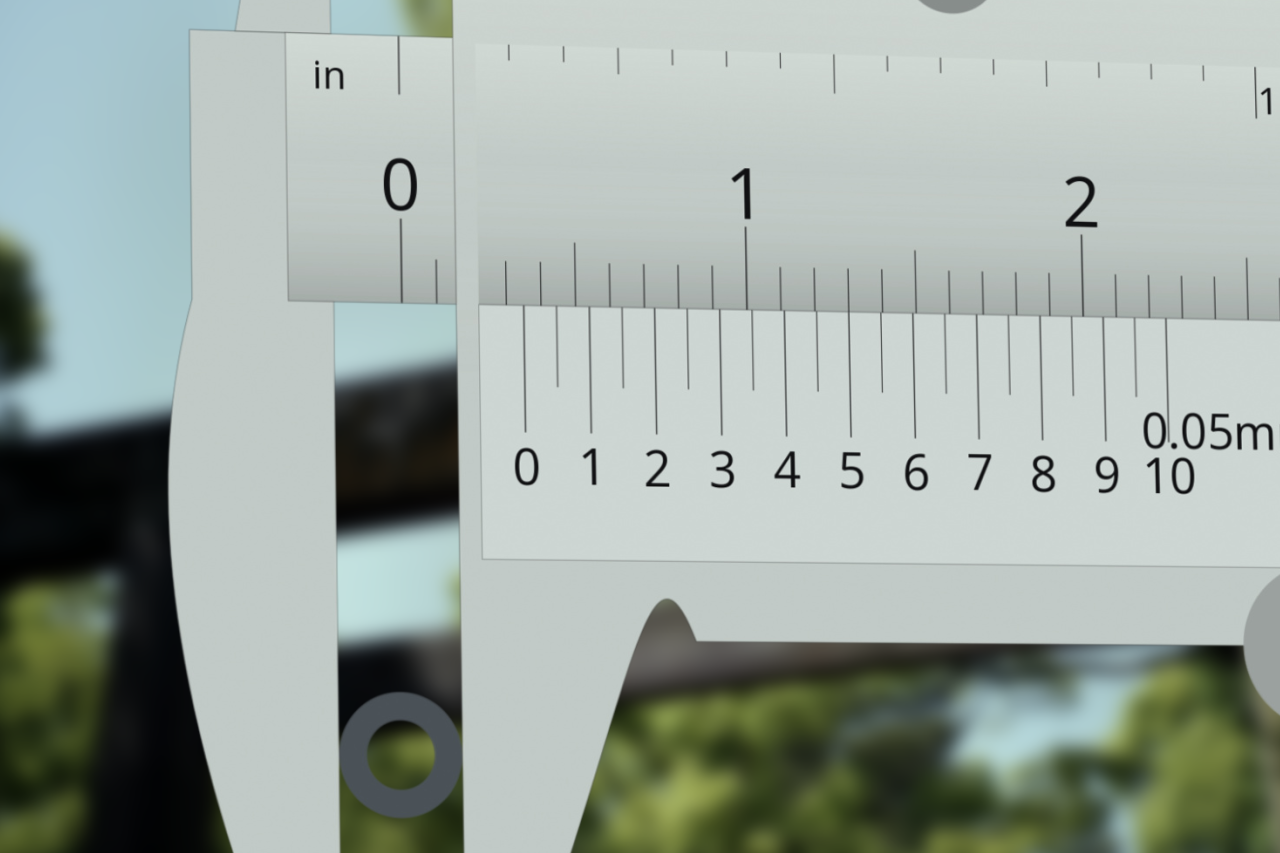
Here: 3.50 (mm)
